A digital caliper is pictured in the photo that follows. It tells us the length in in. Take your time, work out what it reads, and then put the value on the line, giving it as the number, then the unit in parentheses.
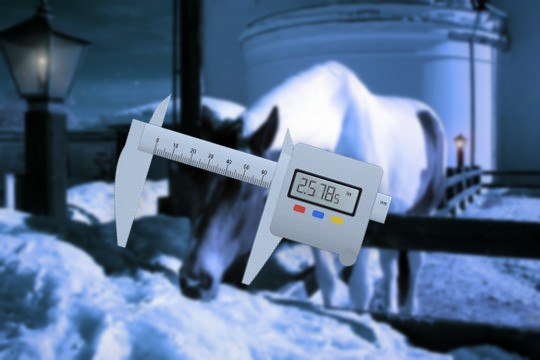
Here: 2.5785 (in)
